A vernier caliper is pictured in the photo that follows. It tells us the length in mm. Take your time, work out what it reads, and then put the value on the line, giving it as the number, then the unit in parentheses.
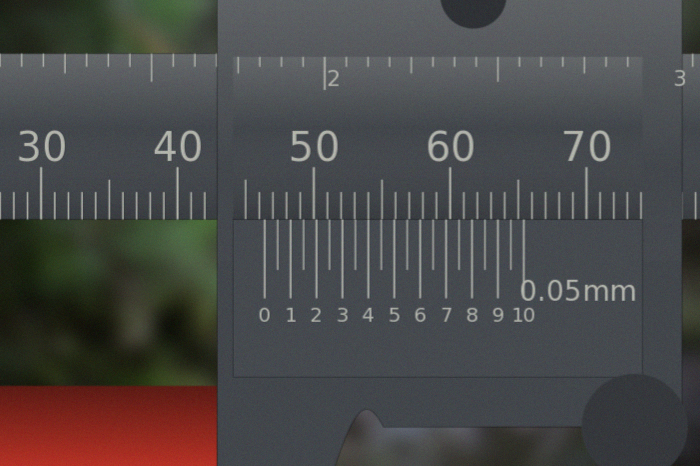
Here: 46.4 (mm)
